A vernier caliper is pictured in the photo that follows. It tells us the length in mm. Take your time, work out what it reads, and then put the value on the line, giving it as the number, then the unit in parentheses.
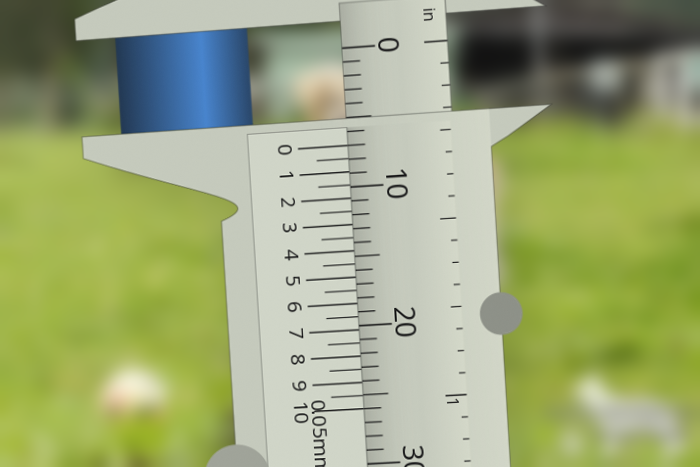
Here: 7.0 (mm)
